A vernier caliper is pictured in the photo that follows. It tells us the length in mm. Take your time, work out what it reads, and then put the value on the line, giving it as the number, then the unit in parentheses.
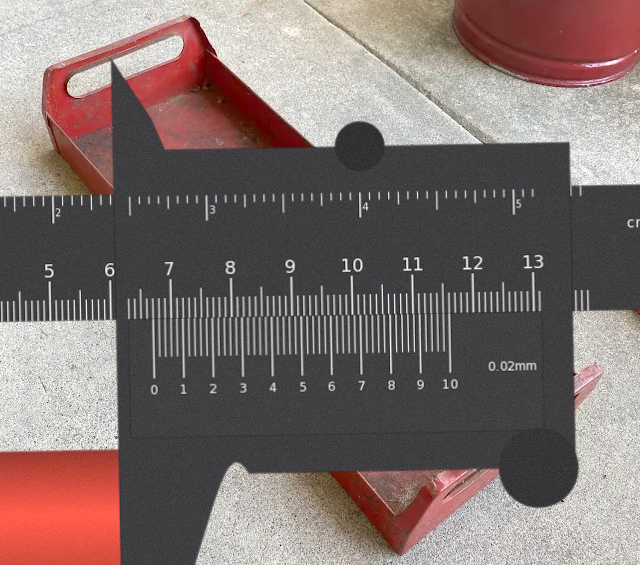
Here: 67.0 (mm)
